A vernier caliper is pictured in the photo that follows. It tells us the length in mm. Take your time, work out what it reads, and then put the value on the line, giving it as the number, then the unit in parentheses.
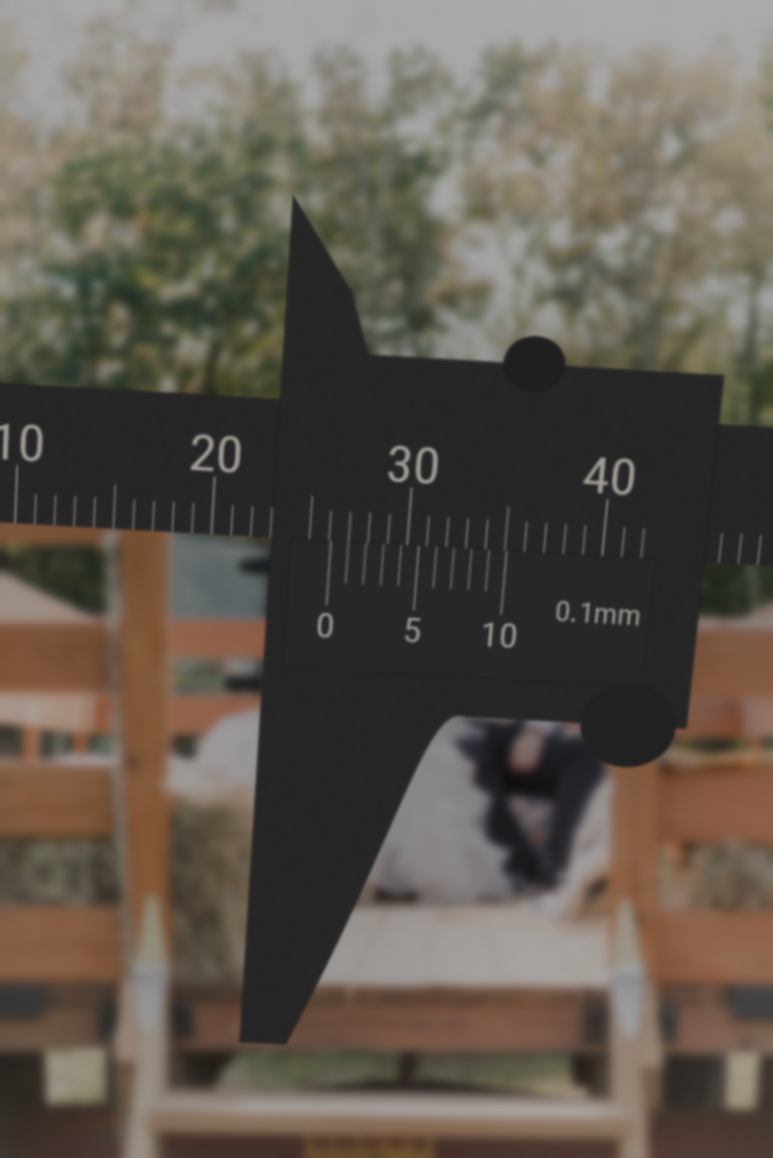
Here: 26.1 (mm)
